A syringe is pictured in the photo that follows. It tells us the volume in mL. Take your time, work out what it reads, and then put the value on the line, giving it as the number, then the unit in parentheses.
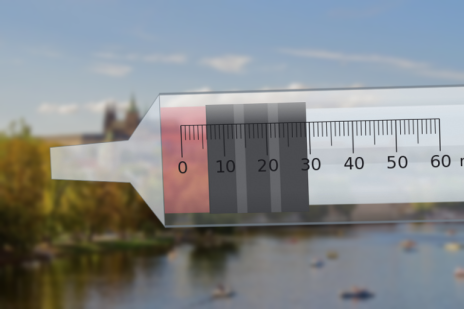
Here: 6 (mL)
